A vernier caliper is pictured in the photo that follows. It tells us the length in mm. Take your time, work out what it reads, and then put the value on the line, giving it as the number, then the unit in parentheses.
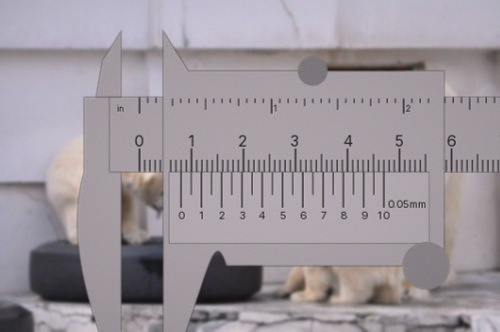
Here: 8.0 (mm)
